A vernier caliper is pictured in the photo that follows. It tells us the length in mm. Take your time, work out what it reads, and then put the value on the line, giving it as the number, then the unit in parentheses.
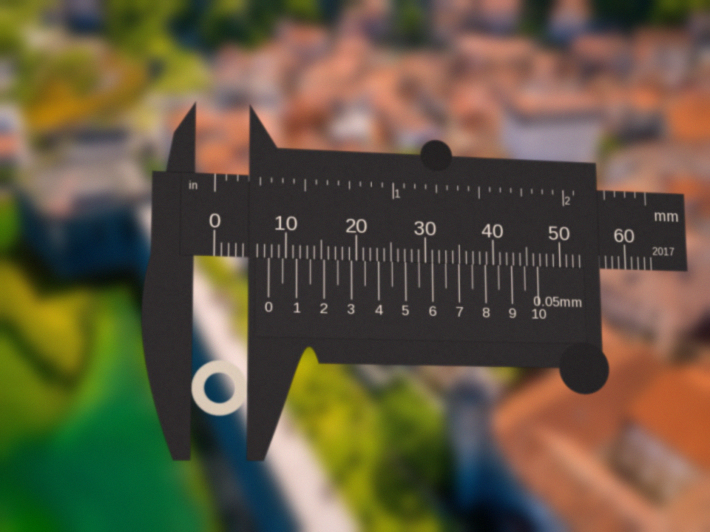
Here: 7.6 (mm)
